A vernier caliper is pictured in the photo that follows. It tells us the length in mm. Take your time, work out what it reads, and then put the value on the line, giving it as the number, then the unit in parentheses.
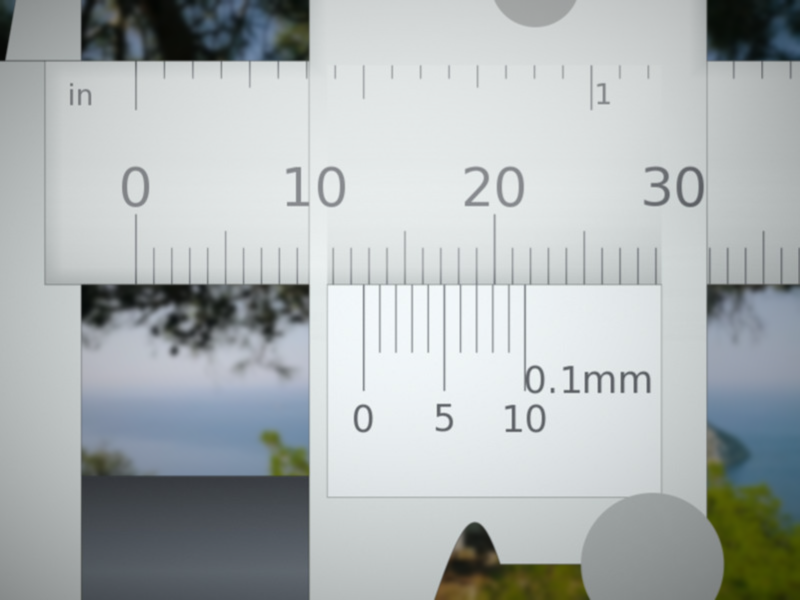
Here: 12.7 (mm)
